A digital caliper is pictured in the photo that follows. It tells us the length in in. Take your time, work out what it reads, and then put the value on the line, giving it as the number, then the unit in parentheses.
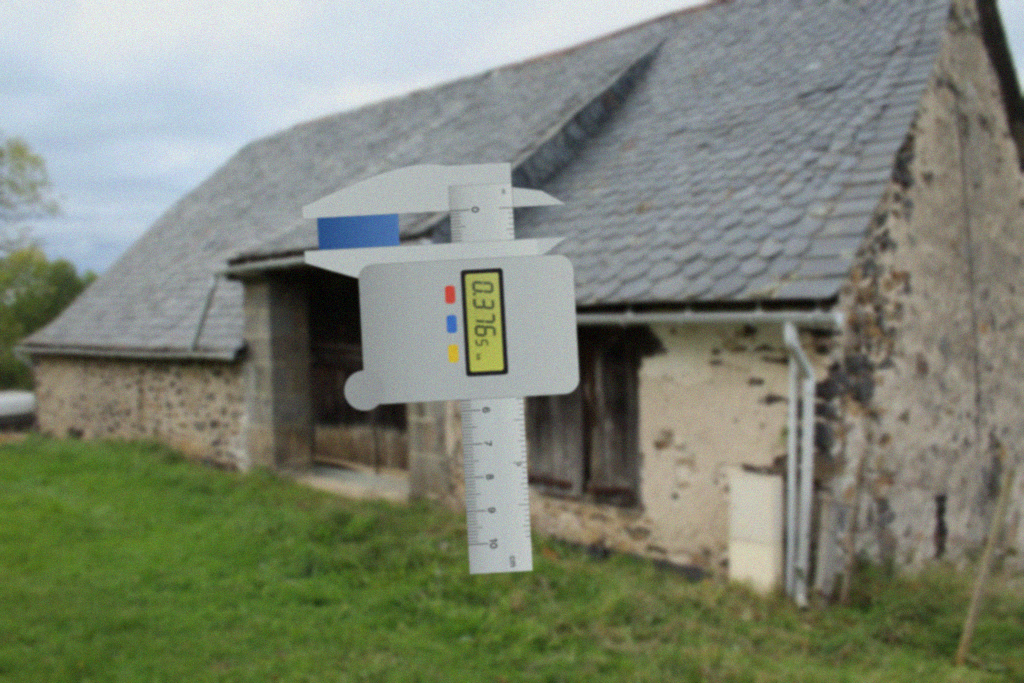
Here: 0.3765 (in)
